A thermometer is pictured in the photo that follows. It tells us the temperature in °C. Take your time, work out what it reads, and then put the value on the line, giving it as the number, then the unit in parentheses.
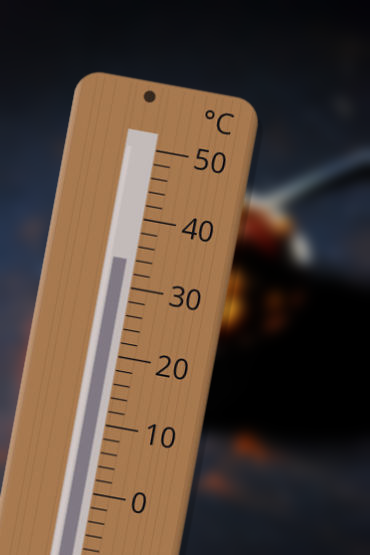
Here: 34 (°C)
